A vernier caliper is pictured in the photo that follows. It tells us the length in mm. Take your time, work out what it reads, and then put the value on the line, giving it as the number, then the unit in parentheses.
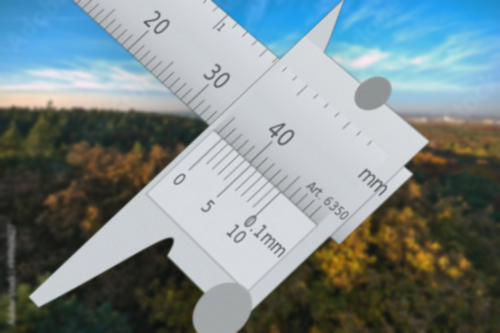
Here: 35.8 (mm)
